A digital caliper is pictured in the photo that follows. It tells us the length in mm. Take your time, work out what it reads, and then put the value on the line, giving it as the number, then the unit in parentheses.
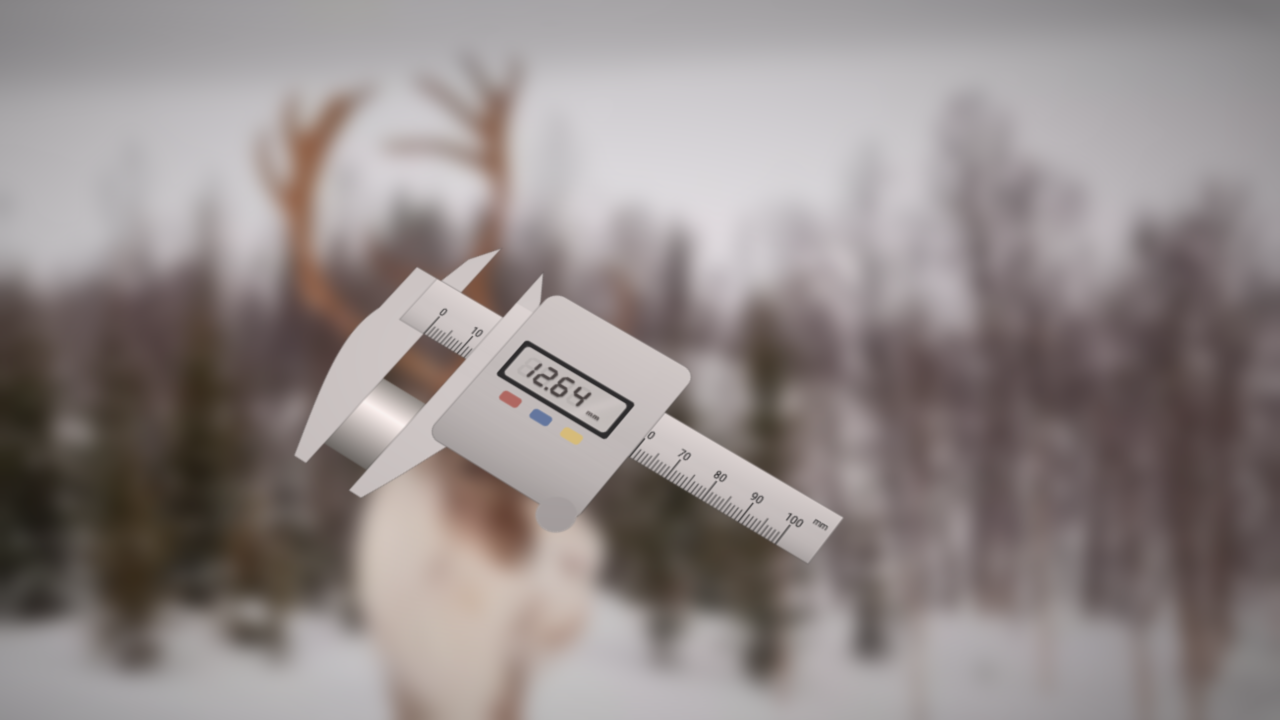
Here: 12.64 (mm)
